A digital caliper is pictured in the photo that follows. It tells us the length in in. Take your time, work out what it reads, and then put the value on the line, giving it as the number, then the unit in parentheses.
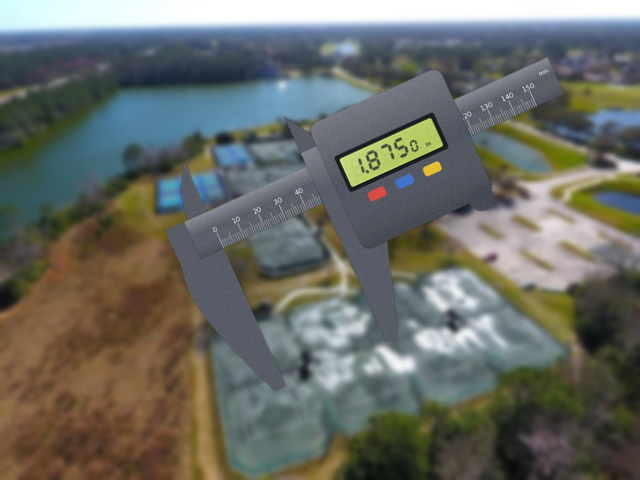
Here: 1.8750 (in)
